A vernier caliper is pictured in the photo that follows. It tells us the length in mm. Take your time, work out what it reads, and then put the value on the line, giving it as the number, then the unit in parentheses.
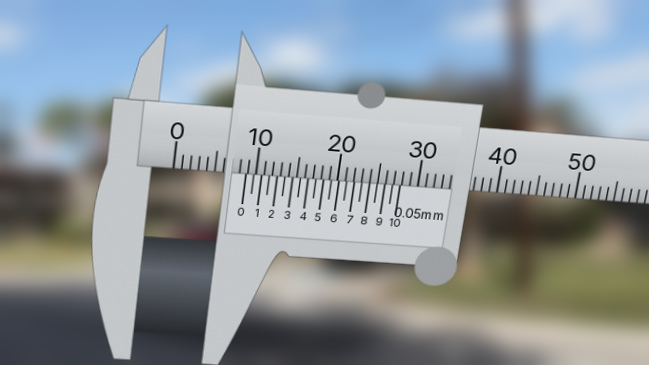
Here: 8.8 (mm)
